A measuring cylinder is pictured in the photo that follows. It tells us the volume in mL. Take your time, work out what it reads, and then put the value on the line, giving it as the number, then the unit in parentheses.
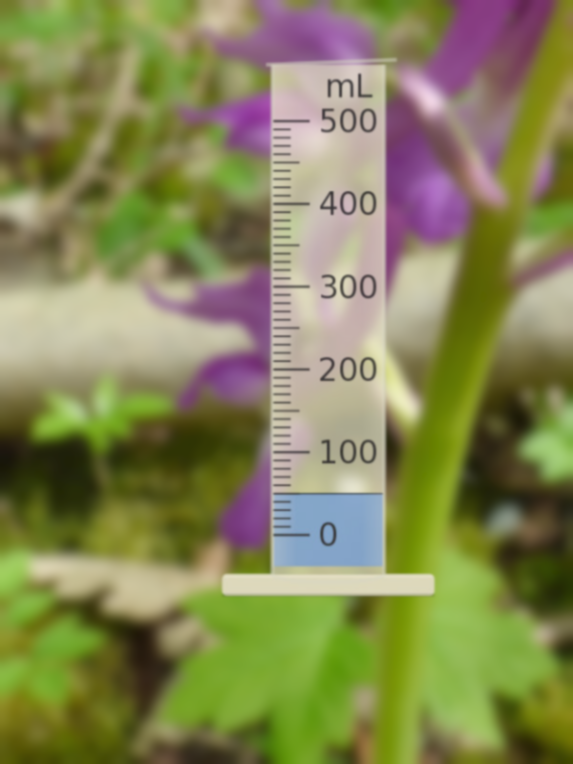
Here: 50 (mL)
